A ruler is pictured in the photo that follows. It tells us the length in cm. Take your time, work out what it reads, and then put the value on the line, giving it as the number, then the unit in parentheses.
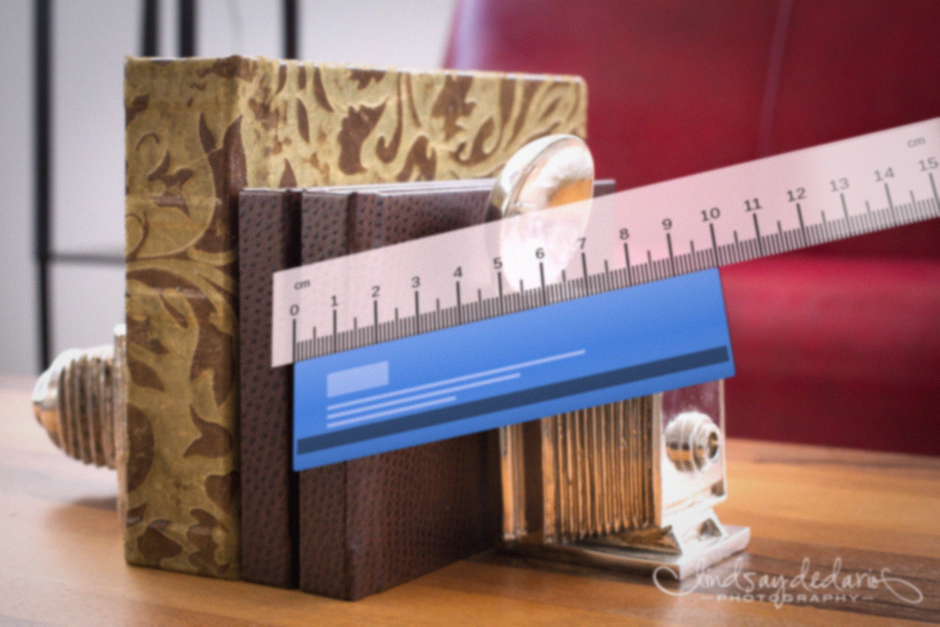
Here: 10 (cm)
